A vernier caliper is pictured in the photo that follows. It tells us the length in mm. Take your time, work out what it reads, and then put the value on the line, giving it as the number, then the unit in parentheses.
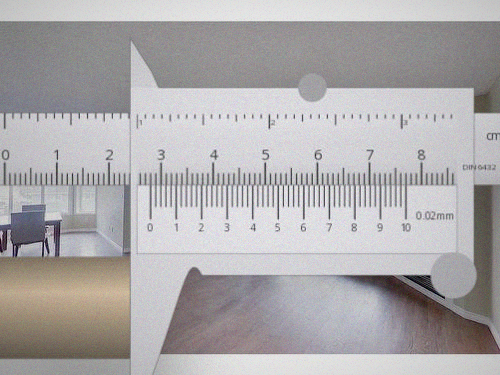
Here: 28.0 (mm)
